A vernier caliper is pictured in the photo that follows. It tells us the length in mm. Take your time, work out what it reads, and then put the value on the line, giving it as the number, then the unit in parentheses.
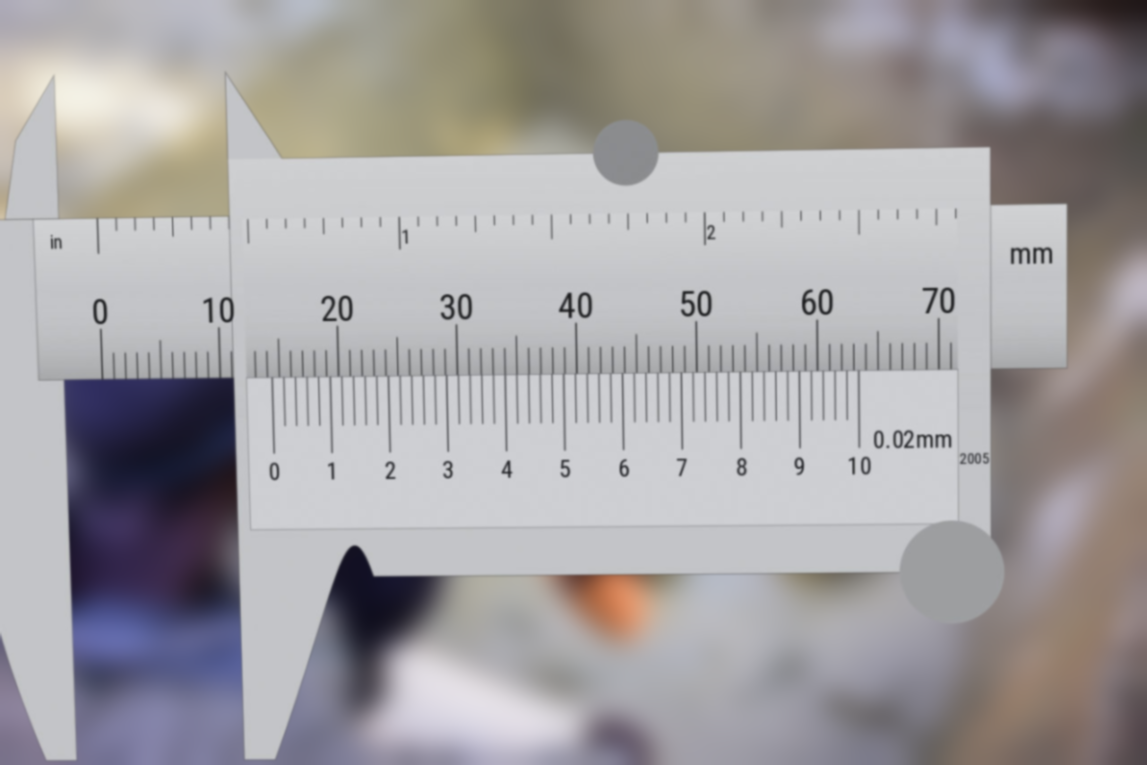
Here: 14.4 (mm)
